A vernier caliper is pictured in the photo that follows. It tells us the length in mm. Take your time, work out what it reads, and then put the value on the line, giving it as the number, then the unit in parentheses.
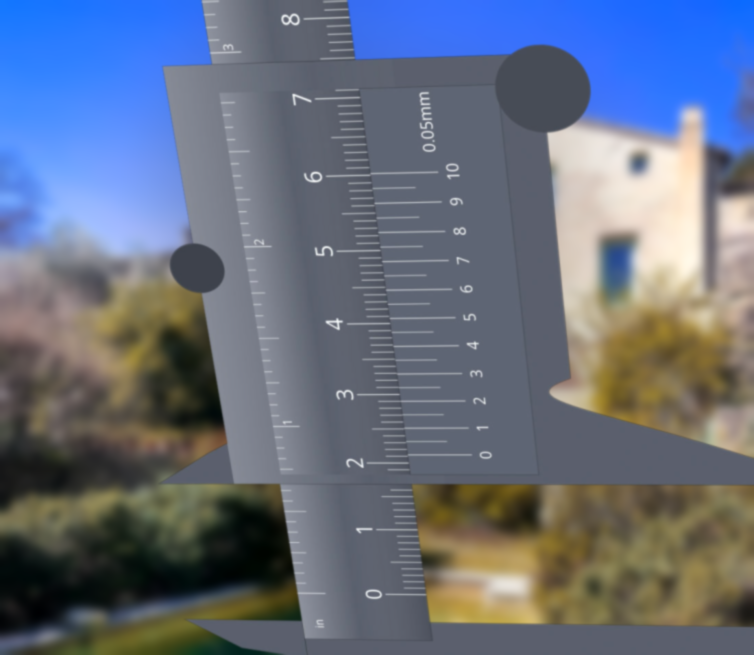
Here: 21.2 (mm)
